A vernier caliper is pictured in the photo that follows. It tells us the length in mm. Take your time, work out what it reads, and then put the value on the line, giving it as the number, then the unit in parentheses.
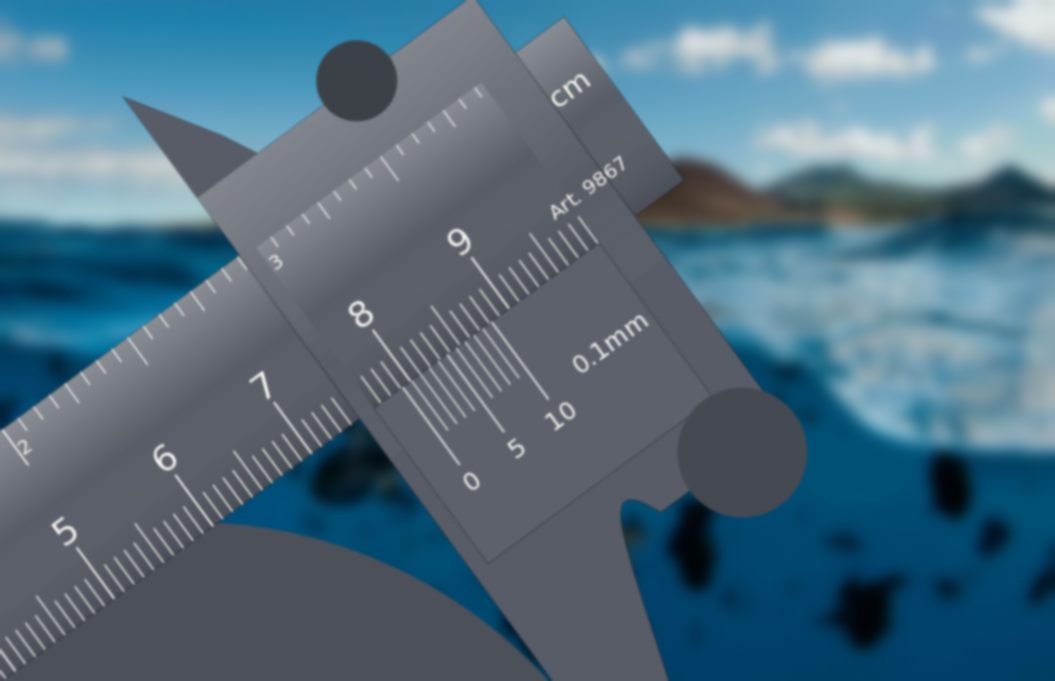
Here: 79.2 (mm)
